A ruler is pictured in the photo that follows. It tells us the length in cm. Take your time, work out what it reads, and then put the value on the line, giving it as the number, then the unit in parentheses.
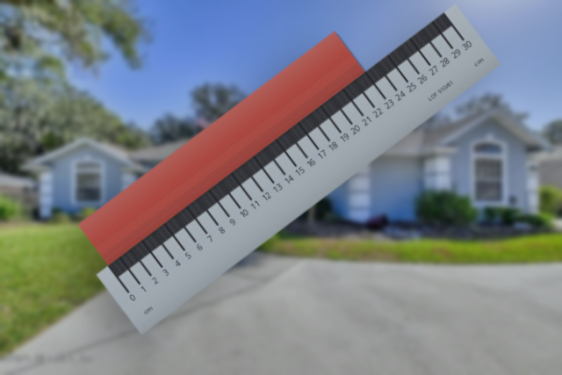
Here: 23 (cm)
